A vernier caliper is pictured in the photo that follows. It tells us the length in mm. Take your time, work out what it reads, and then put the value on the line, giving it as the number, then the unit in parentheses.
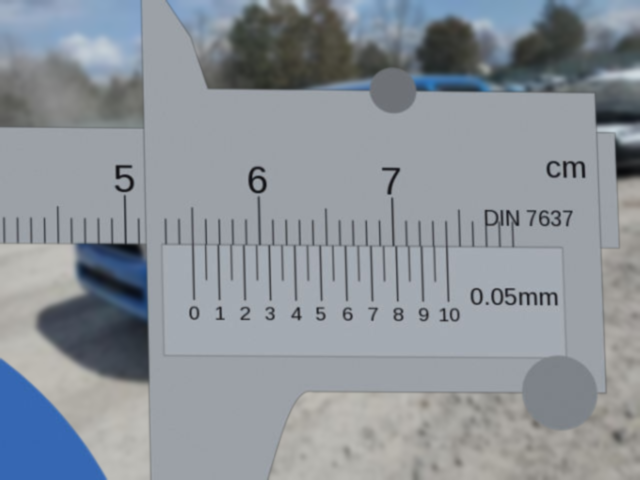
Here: 55.0 (mm)
